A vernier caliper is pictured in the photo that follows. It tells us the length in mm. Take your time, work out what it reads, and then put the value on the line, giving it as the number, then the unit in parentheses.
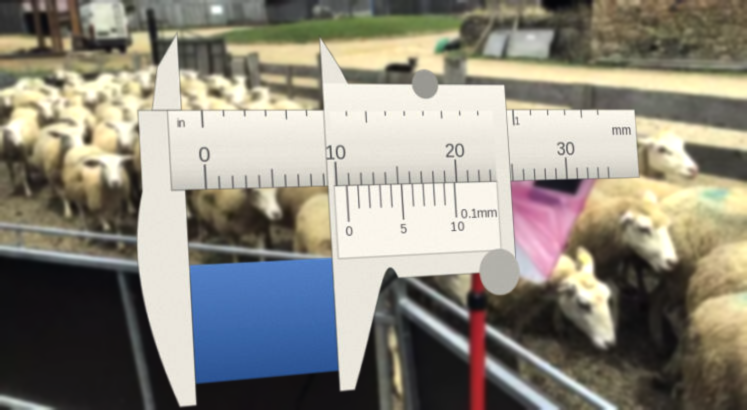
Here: 10.8 (mm)
